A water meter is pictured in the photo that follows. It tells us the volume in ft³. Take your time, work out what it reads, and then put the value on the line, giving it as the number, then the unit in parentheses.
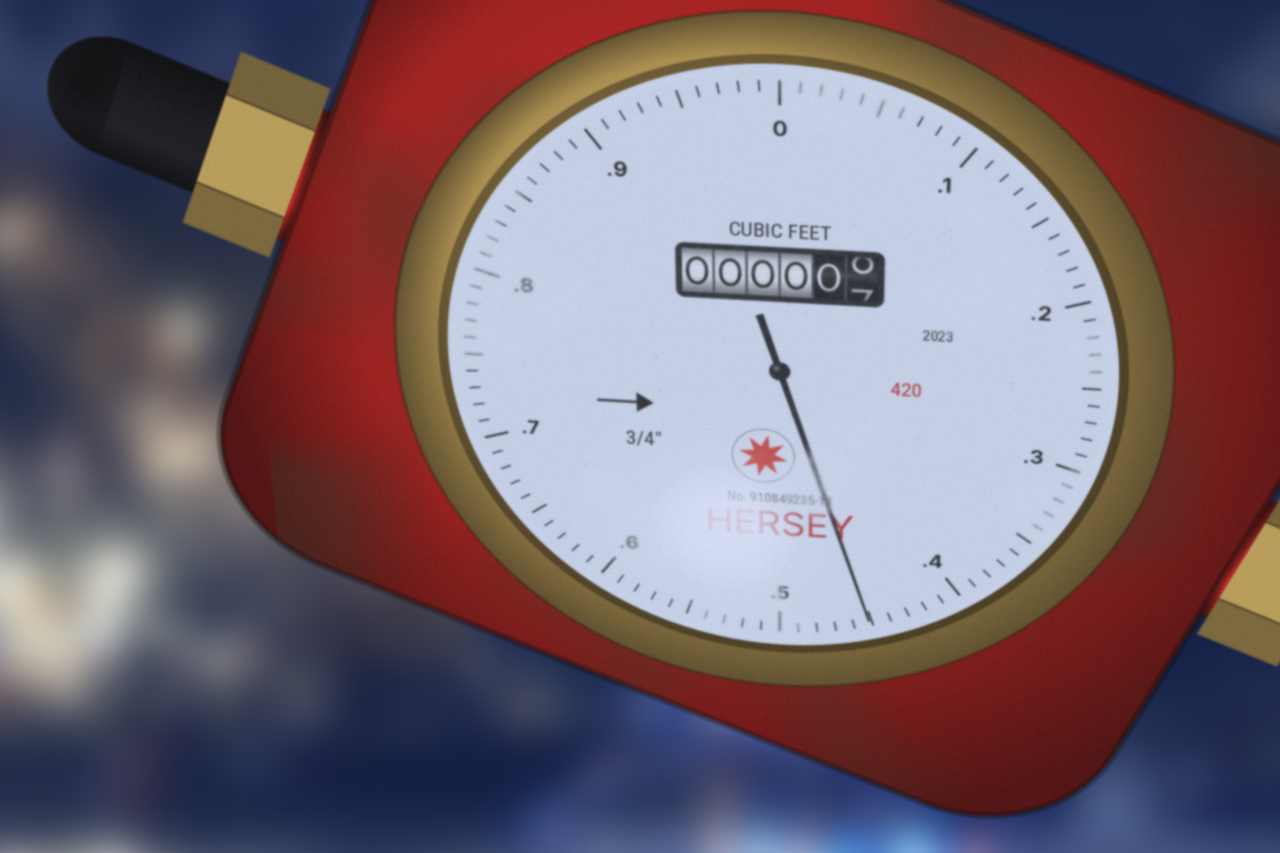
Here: 6.45 (ft³)
